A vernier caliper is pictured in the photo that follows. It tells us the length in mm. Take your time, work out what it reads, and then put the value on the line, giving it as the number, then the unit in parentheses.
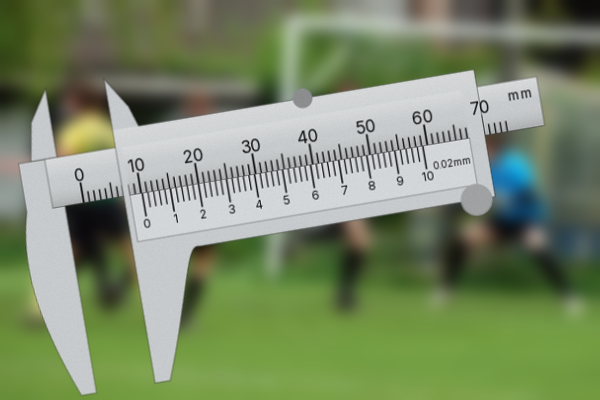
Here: 10.2 (mm)
